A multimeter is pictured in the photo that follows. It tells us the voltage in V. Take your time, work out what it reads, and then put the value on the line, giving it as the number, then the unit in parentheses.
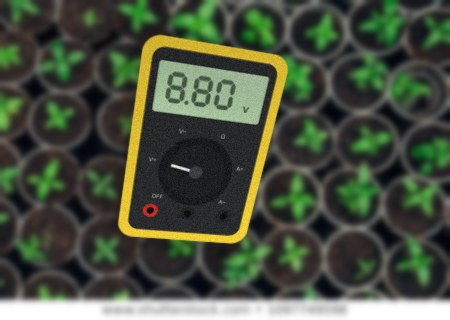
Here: 8.80 (V)
